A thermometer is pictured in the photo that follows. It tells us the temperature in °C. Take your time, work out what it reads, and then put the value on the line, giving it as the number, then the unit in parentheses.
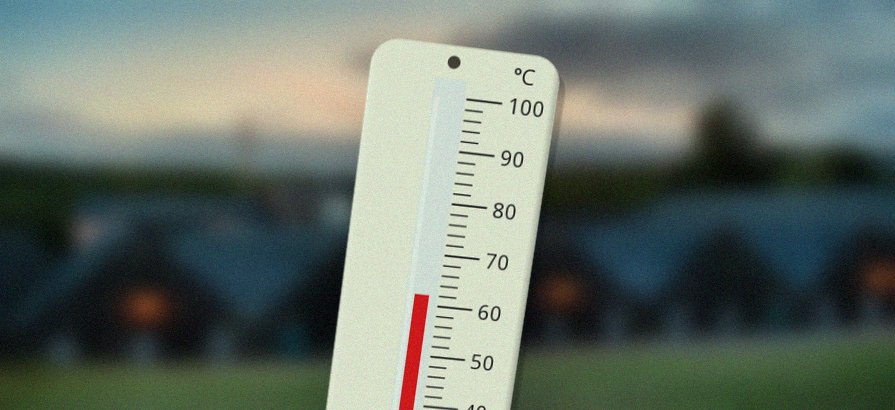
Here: 62 (°C)
